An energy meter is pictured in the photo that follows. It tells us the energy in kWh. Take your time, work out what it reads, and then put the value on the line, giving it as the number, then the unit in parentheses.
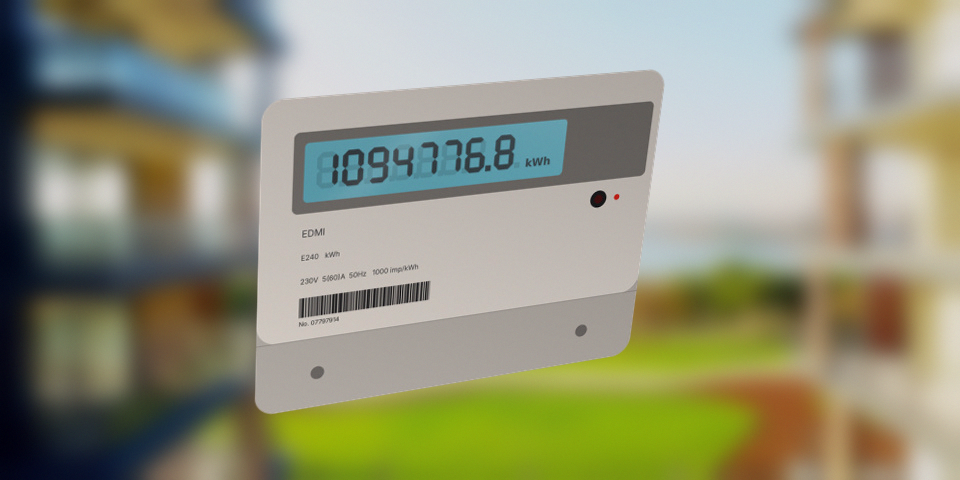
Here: 1094776.8 (kWh)
